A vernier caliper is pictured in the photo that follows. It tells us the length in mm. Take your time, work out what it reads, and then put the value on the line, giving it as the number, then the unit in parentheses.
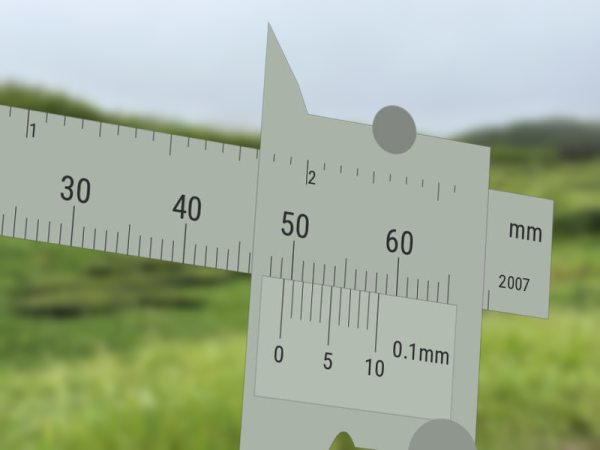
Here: 49.3 (mm)
